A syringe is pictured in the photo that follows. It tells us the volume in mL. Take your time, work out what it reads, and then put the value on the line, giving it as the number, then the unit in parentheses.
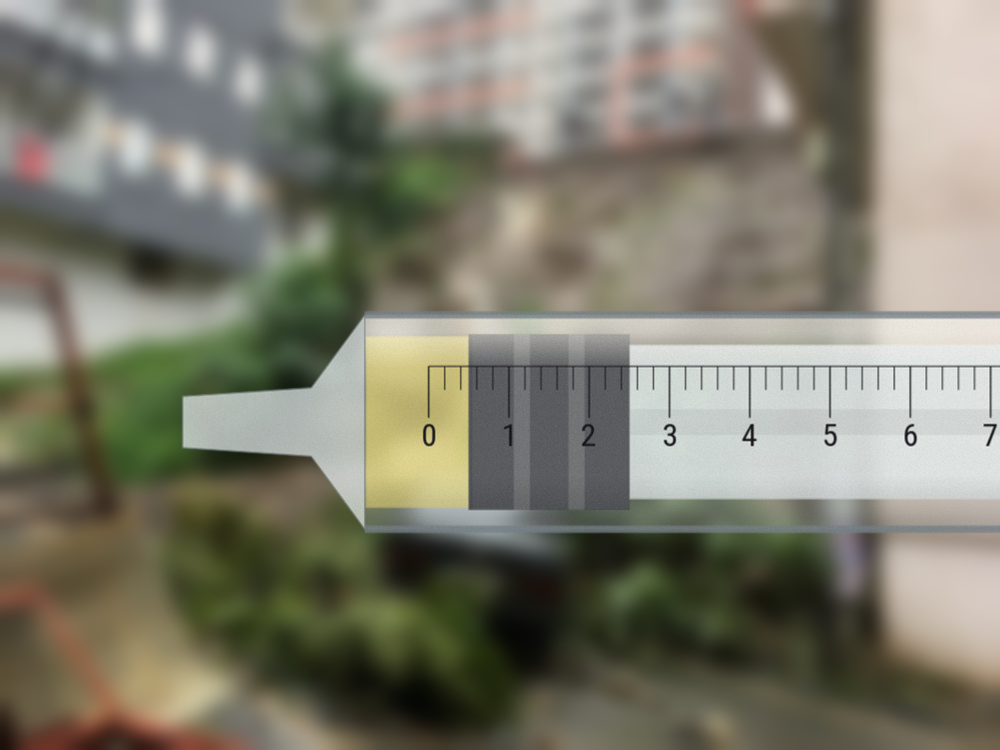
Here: 0.5 (mL)
